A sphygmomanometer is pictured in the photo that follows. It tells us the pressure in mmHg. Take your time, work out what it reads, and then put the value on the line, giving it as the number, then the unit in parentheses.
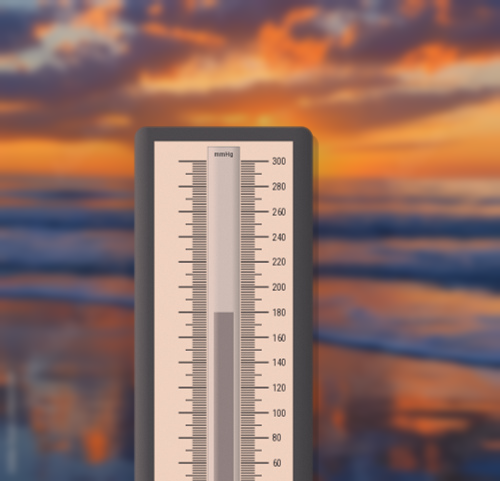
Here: 180 (mmHg)
